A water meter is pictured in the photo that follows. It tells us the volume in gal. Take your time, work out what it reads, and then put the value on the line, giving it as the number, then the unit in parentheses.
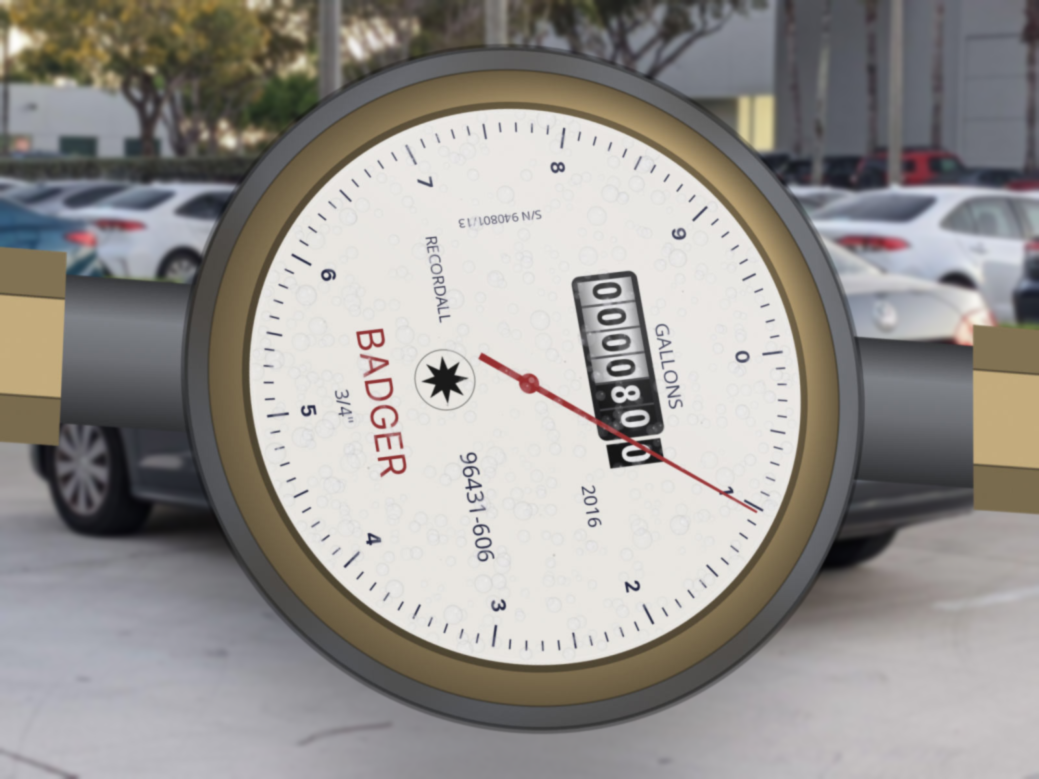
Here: 801.0 (gal)
